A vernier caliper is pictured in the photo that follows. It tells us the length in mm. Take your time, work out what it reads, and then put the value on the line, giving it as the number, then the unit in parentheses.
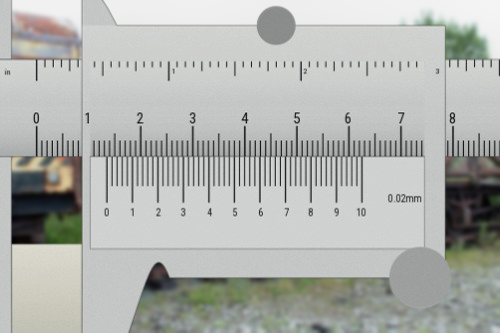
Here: 13.5 (mm)
